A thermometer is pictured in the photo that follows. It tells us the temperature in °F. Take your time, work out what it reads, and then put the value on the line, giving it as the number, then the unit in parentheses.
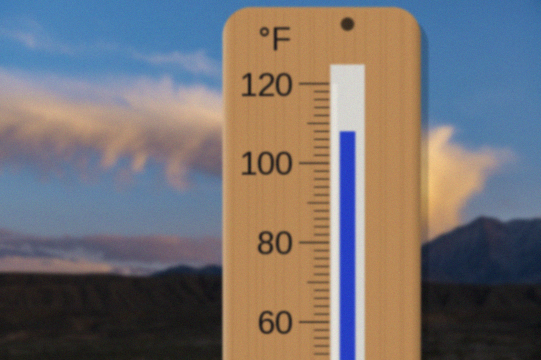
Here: 108 (°F)
